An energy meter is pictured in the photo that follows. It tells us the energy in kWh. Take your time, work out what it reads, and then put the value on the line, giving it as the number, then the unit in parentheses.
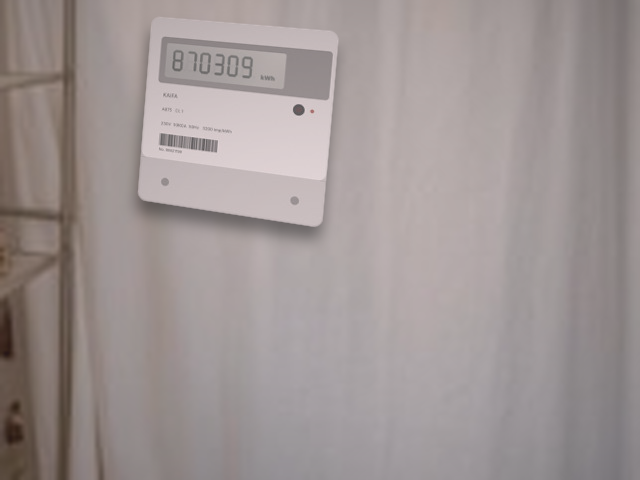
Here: 870309 (kWh)
